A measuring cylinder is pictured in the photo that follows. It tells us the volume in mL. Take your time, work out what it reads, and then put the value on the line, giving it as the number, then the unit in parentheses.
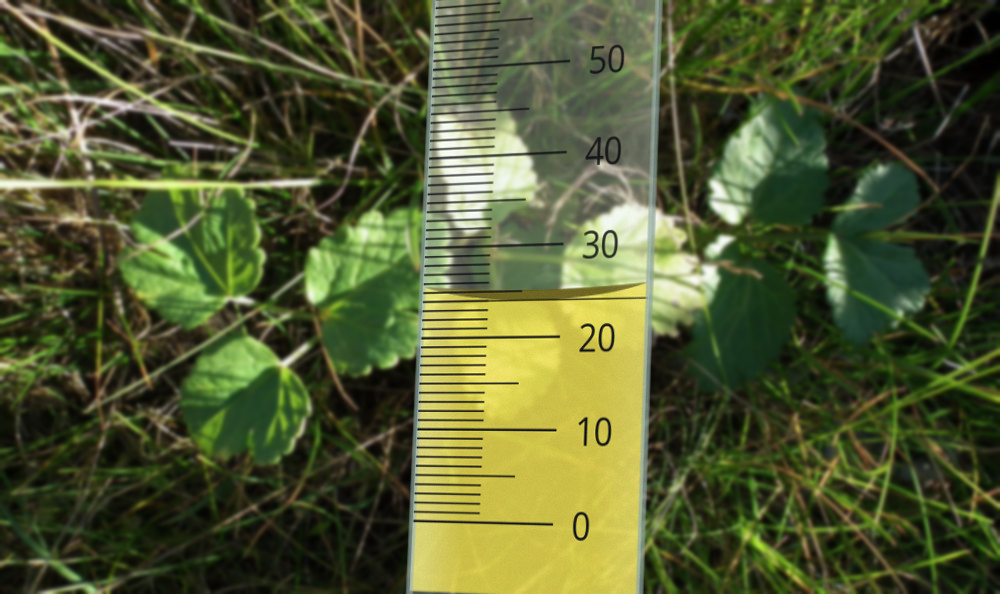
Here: 24 (mL)
